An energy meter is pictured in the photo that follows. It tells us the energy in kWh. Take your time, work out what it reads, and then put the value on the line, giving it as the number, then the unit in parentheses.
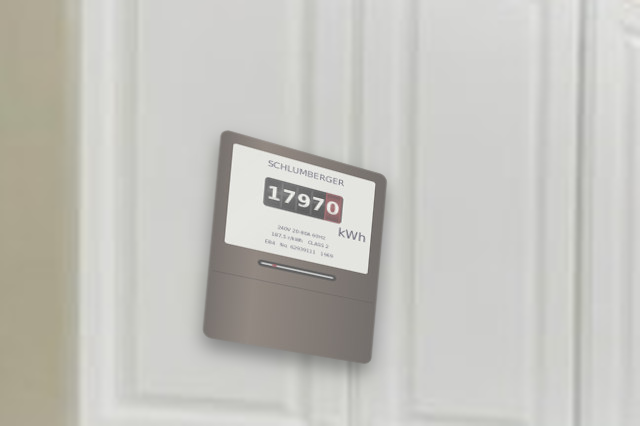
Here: 1797.0 (kWh)
